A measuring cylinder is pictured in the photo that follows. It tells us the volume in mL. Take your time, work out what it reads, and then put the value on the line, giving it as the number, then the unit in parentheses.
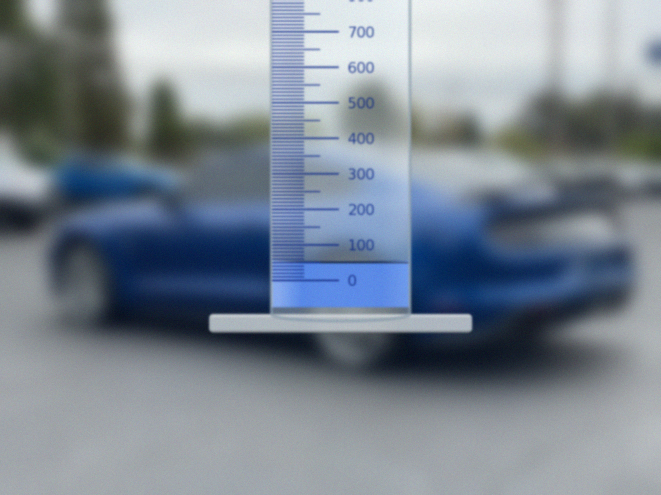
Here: 50 (mL)
